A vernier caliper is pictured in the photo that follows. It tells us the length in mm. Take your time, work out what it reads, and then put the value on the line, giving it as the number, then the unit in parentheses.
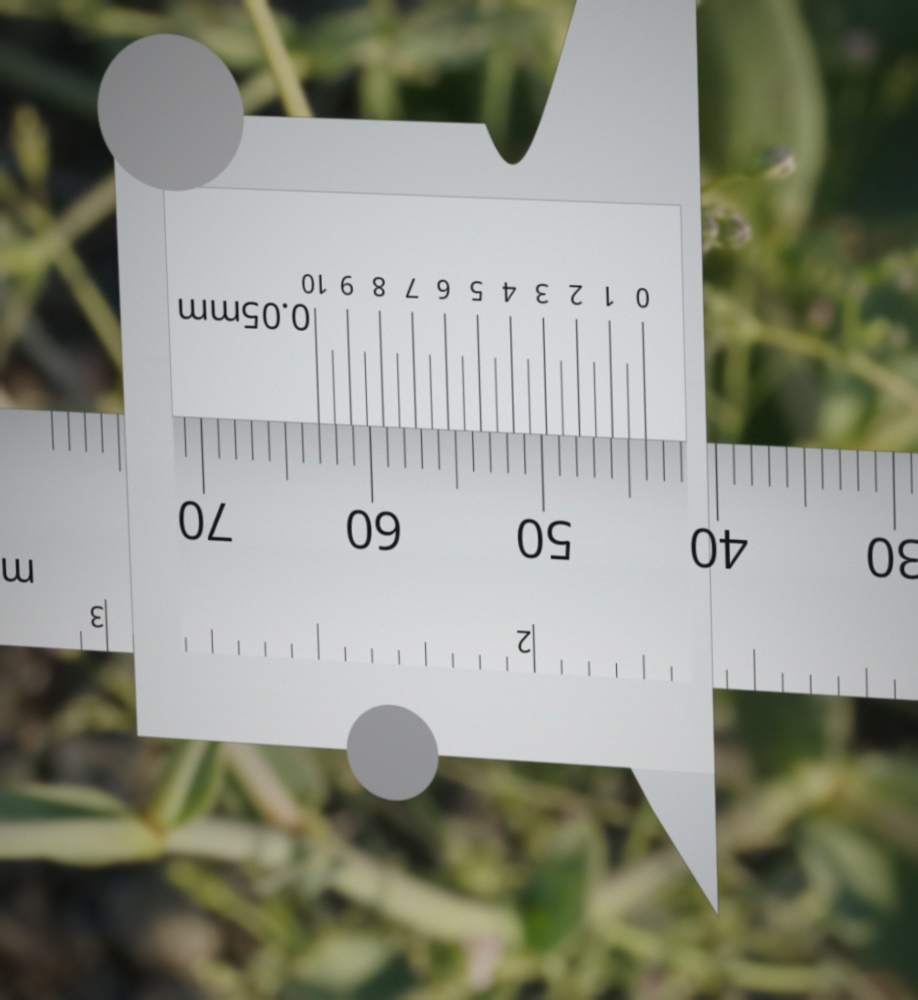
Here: 44.0 (mm)
